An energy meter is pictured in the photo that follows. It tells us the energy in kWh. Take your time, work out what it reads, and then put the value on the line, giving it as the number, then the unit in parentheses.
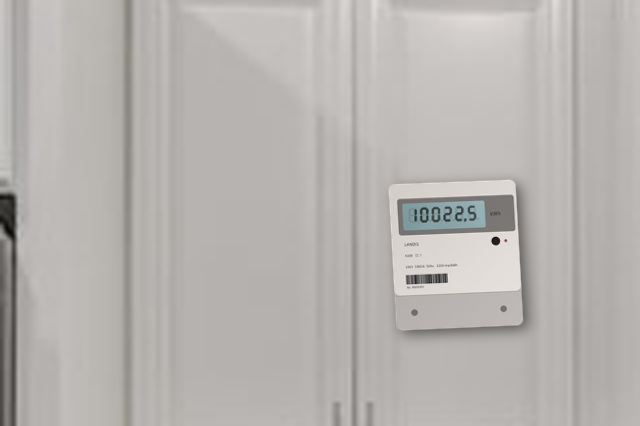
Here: 10022.5 (kWh)
